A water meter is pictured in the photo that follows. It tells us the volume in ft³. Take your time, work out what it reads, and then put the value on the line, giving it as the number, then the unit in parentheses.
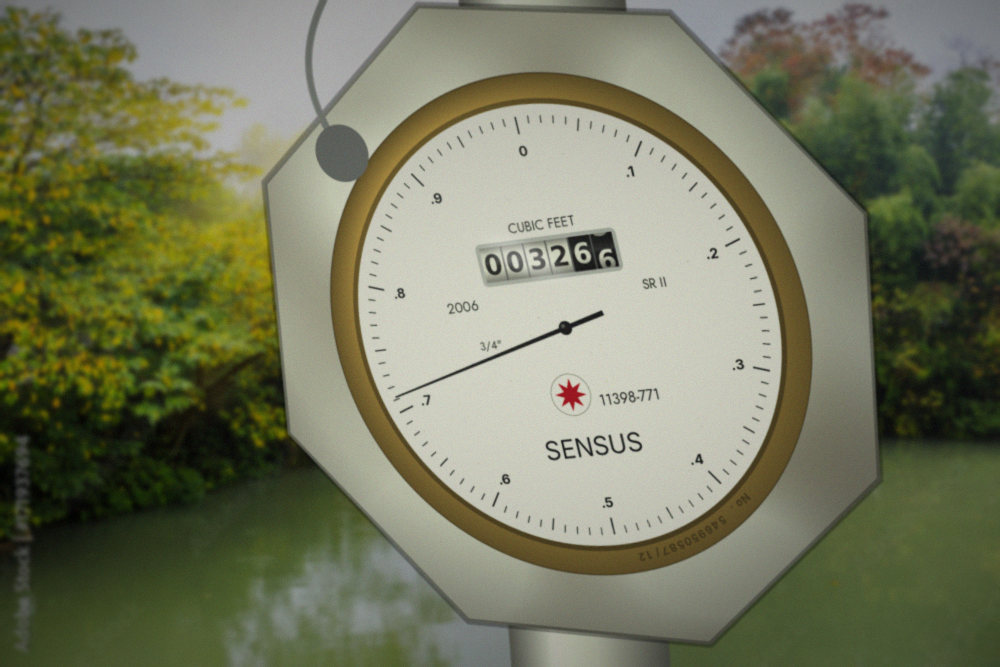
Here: 3265.71 (ft³)
